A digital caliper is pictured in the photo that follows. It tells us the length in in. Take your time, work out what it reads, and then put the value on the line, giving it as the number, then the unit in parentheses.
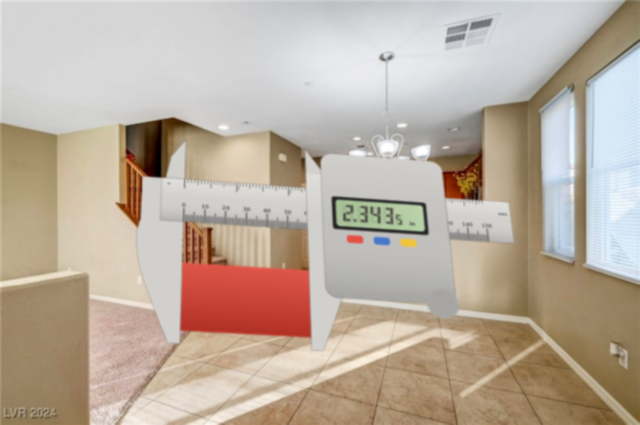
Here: 2.3435 (in)
